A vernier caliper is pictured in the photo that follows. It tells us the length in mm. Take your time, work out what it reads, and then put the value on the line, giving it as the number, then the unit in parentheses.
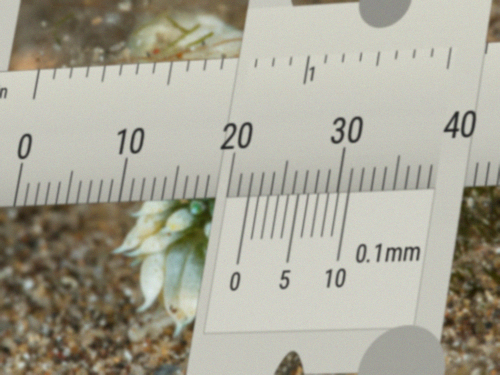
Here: 22.0 (mm)
